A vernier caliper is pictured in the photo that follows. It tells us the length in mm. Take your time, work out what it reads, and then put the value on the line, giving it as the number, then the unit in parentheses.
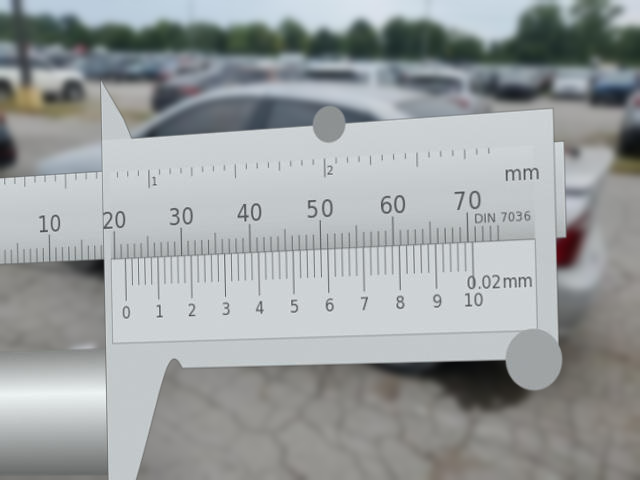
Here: 21.6 (mm)
